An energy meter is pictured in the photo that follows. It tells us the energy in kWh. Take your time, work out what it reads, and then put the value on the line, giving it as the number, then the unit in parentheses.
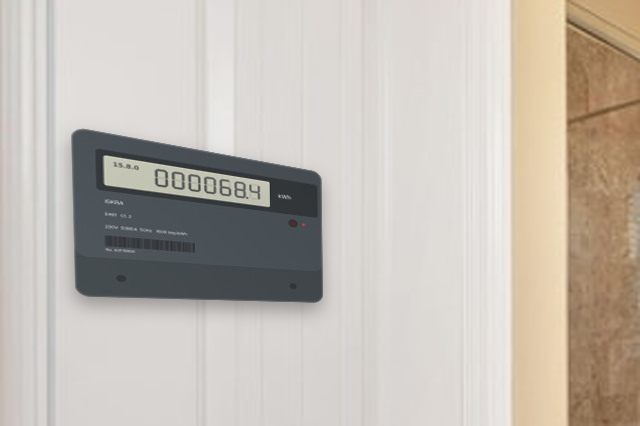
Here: 68.4 (kWh)
